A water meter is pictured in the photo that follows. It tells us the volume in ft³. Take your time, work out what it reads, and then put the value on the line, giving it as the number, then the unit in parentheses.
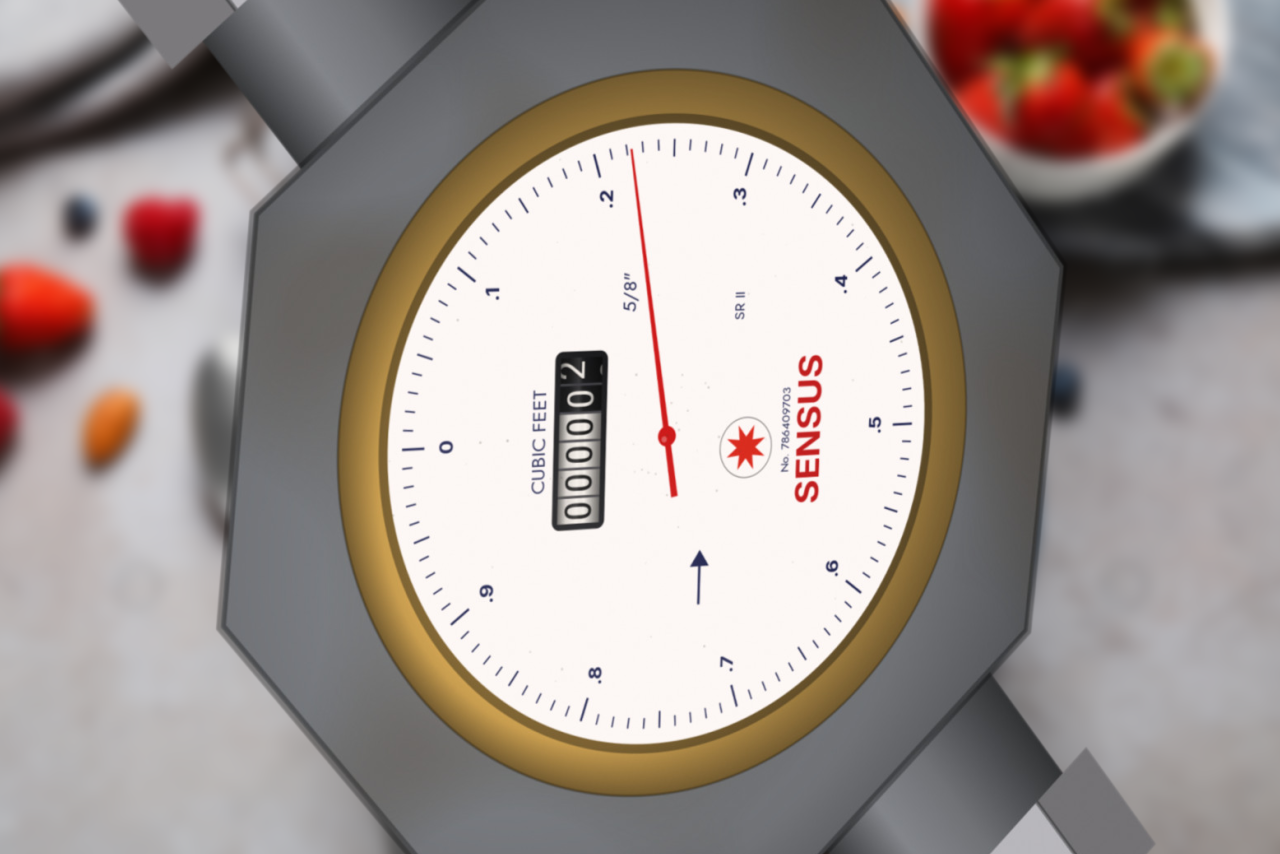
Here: 2.22 (ft³)
